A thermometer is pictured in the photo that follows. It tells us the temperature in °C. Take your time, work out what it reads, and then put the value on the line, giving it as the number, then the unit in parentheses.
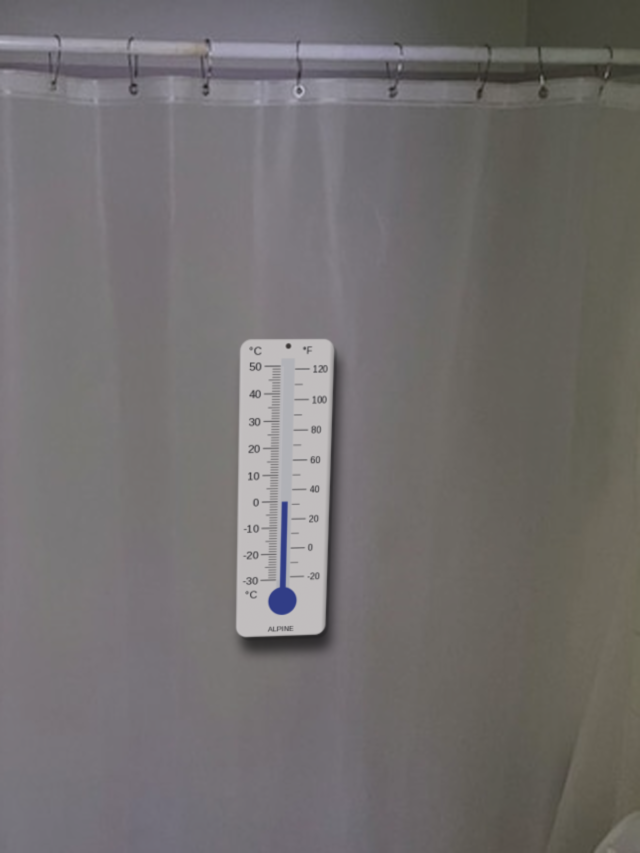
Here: 0 (°C)
